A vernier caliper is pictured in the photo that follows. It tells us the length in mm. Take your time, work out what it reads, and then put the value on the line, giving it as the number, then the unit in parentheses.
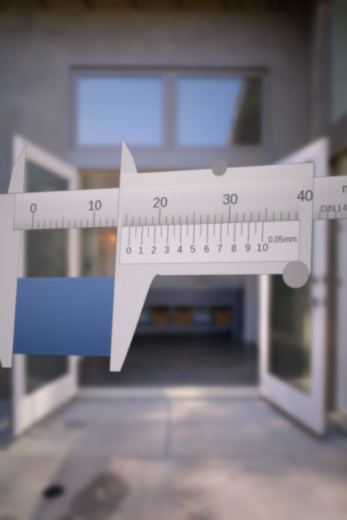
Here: 15.6 (mm)
